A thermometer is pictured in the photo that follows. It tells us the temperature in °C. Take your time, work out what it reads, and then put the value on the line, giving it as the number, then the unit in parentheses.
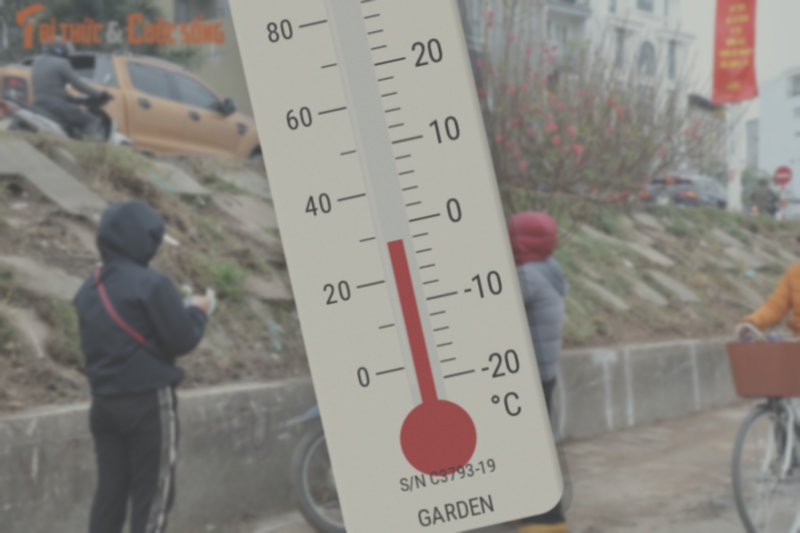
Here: -2 (°C)
